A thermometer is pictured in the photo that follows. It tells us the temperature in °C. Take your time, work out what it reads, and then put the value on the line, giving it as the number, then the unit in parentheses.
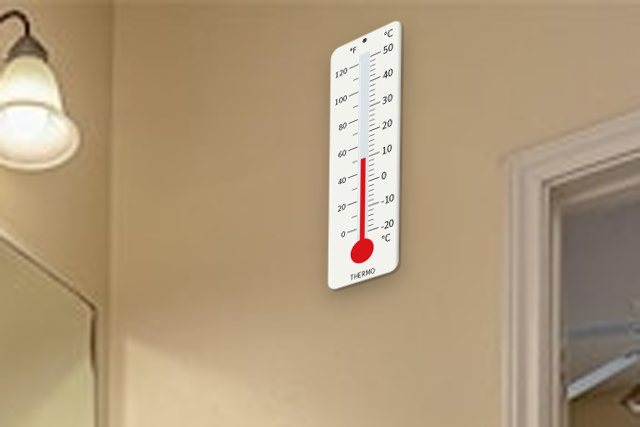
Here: 10 (°C)
